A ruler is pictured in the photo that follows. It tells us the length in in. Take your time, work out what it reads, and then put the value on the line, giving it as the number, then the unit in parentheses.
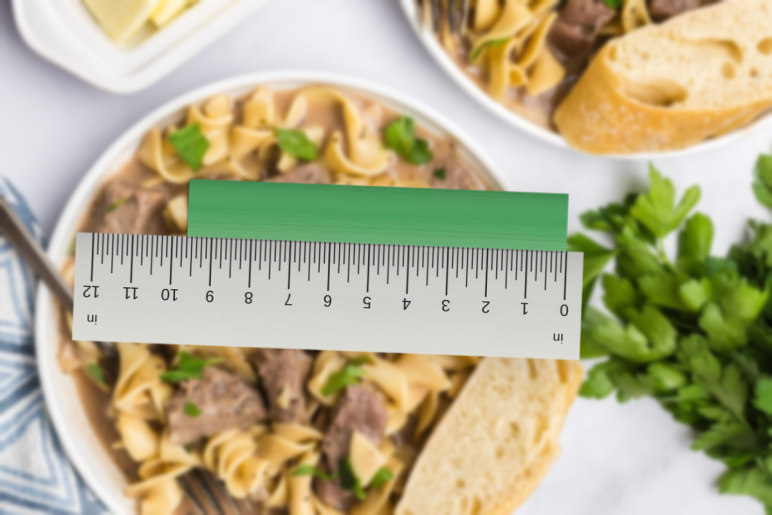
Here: 9.625 (in)
